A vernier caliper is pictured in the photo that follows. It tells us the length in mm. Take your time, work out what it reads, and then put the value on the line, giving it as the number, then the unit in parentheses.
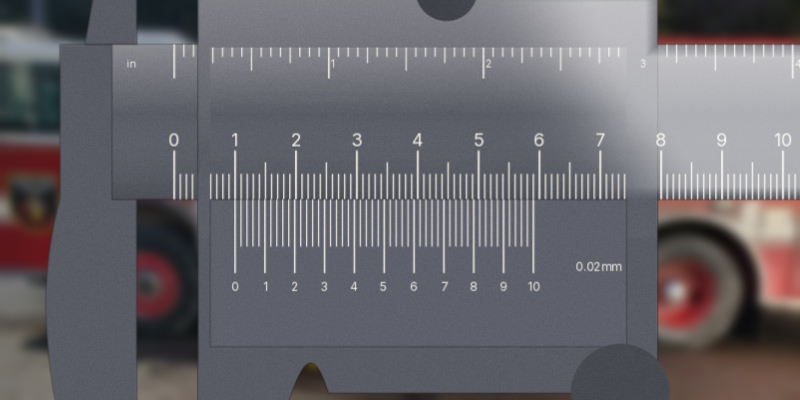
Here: 10.0 (mm)
